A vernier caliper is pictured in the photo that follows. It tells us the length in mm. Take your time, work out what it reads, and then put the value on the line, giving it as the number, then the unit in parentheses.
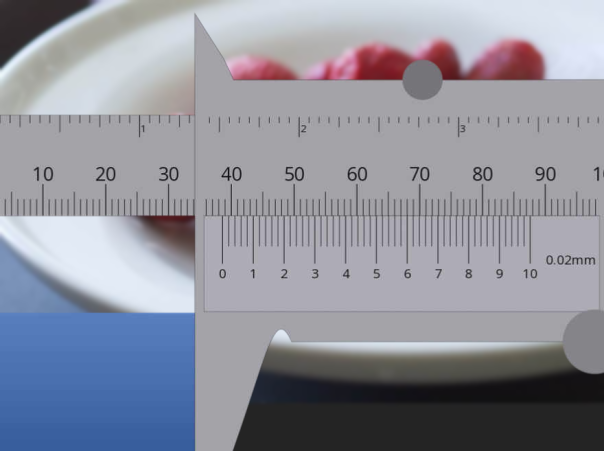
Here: 38.6 (mm)
